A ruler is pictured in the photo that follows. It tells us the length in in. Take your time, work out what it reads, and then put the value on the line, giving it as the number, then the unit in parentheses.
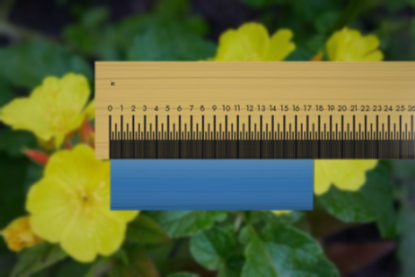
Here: 17.5 (in)
